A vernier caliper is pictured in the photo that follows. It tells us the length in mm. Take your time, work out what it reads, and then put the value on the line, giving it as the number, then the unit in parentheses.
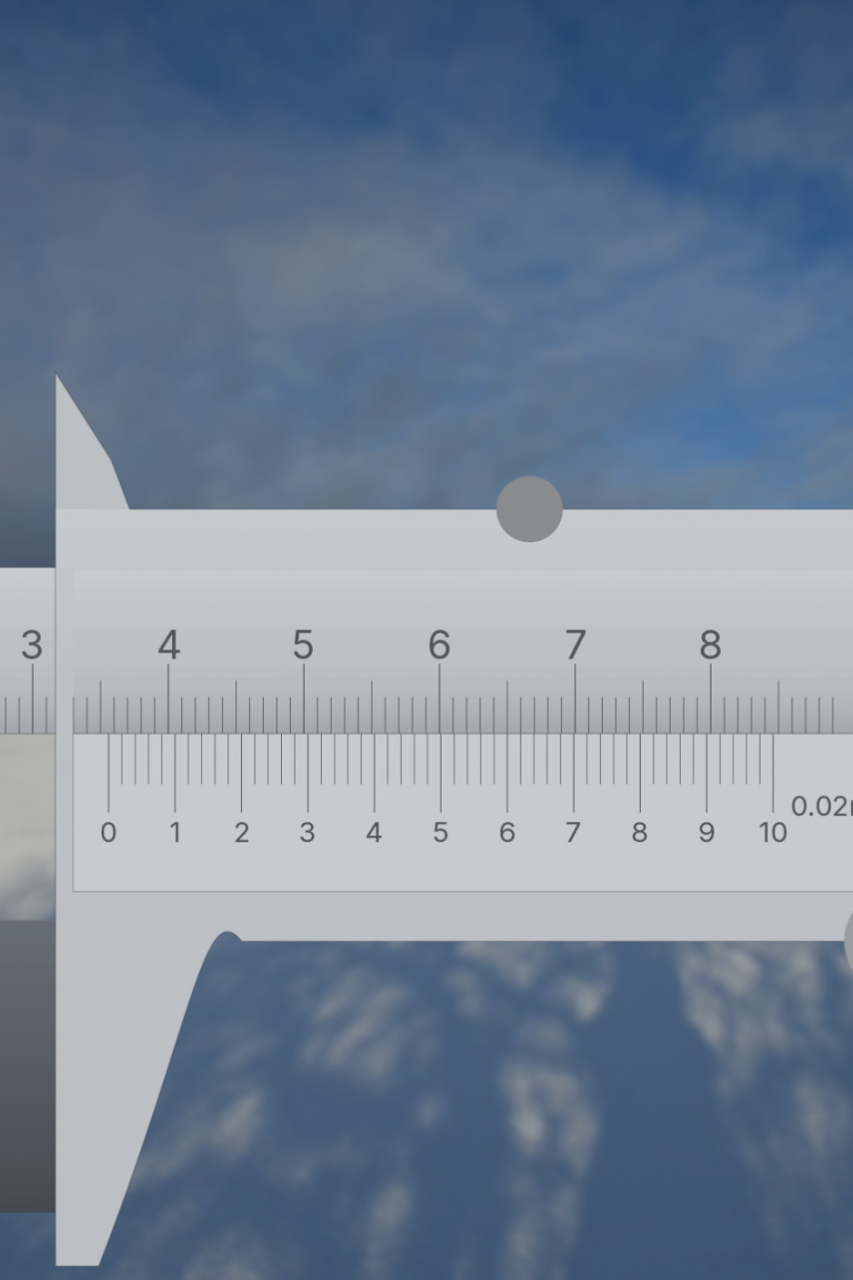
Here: 35.6 (mm)
